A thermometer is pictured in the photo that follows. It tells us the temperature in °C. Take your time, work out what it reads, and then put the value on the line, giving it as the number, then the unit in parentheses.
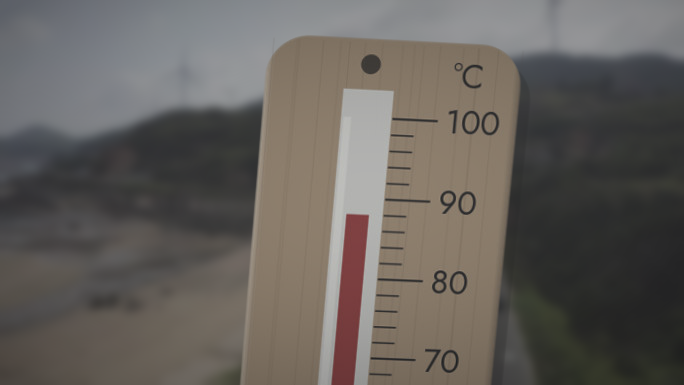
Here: 88 (°C)
